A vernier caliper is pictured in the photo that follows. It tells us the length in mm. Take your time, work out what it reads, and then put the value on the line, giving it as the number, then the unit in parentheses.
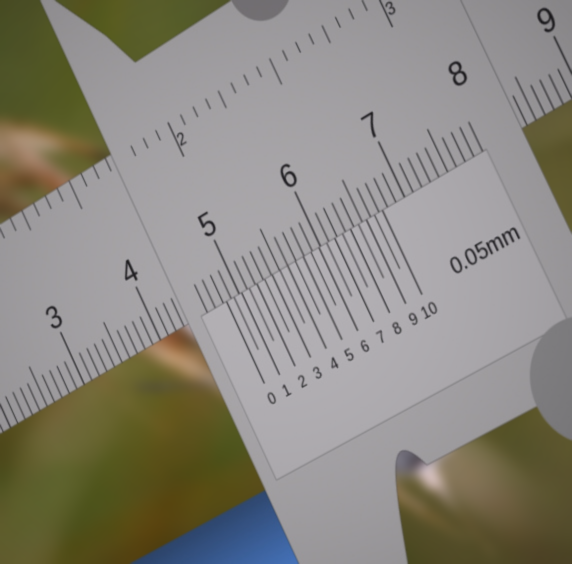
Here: 48.4 (mm)
